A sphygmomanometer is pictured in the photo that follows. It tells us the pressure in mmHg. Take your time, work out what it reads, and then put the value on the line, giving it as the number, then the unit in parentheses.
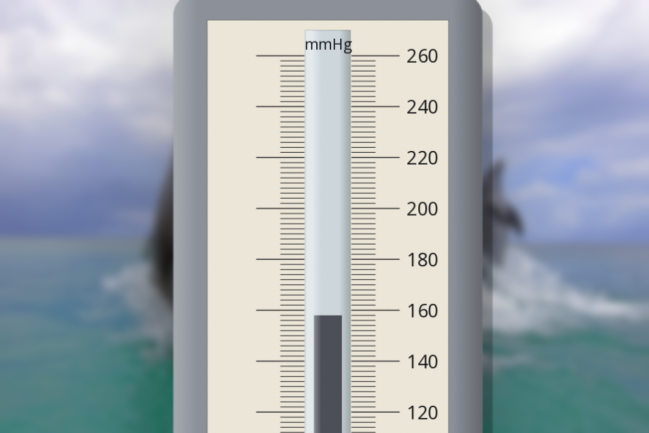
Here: 158 (mmHg)
